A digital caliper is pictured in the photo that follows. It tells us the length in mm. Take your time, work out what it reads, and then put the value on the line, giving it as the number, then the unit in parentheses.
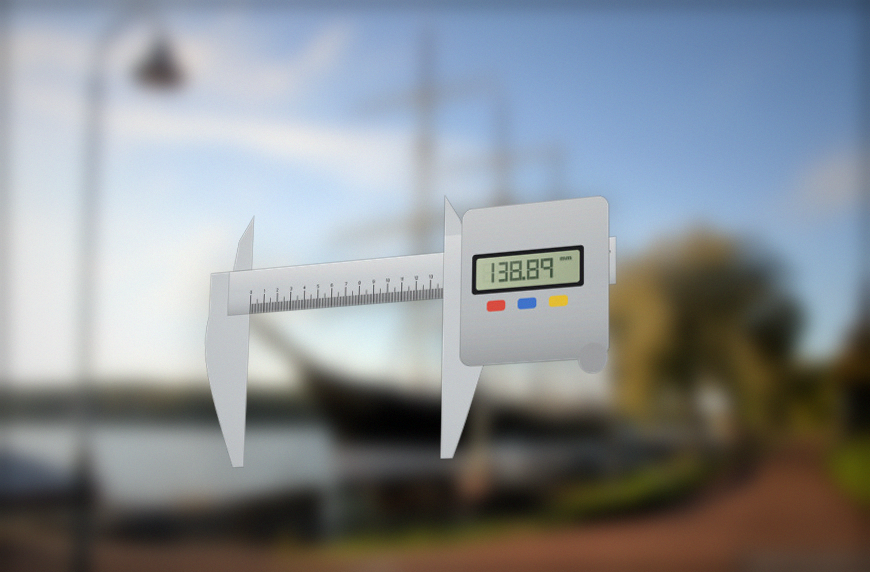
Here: 138.89 (mm)
